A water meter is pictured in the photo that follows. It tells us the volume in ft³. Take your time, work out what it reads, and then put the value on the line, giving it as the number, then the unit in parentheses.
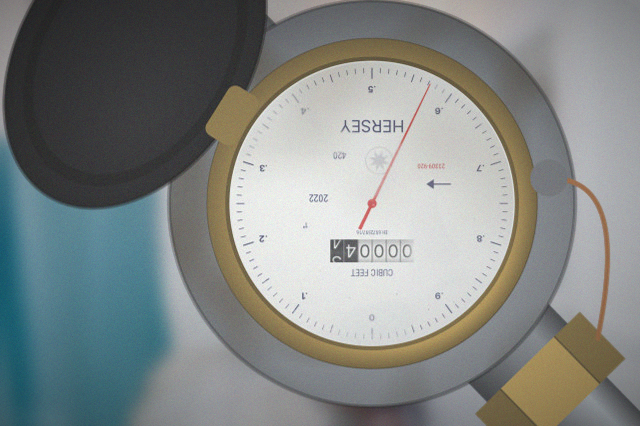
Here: 43.57 (ft³)
